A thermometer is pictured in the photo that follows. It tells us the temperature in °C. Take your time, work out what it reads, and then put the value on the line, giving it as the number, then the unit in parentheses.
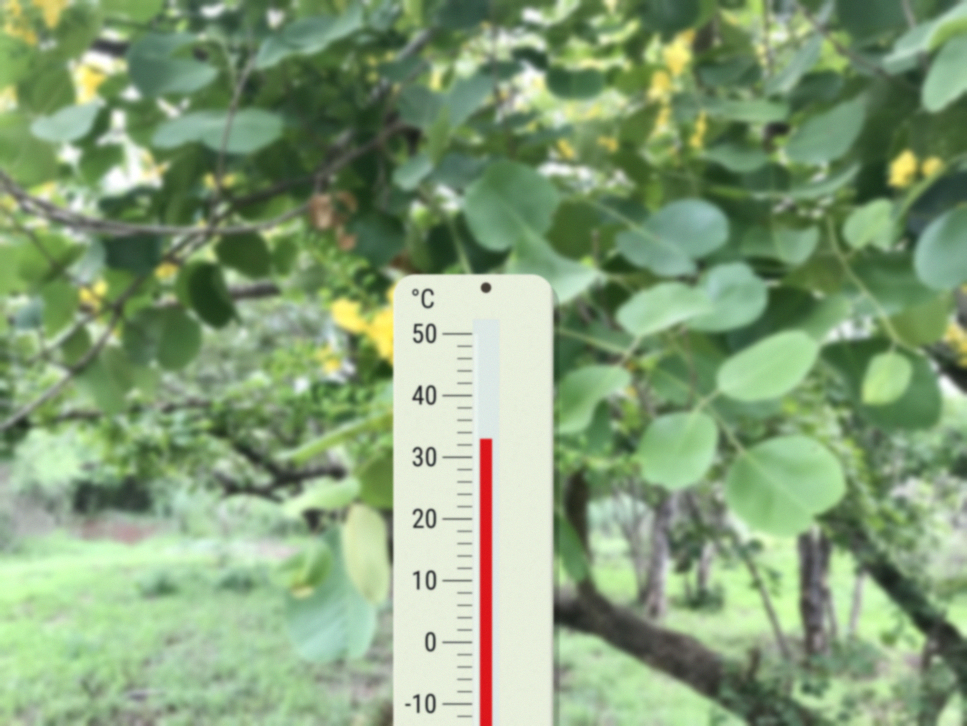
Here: 33 (°C)
